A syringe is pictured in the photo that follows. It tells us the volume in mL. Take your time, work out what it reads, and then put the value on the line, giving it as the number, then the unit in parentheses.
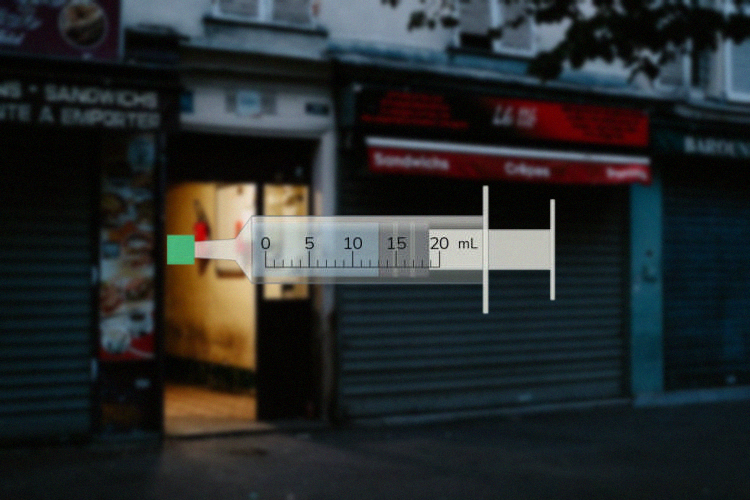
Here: 13 (mL)
